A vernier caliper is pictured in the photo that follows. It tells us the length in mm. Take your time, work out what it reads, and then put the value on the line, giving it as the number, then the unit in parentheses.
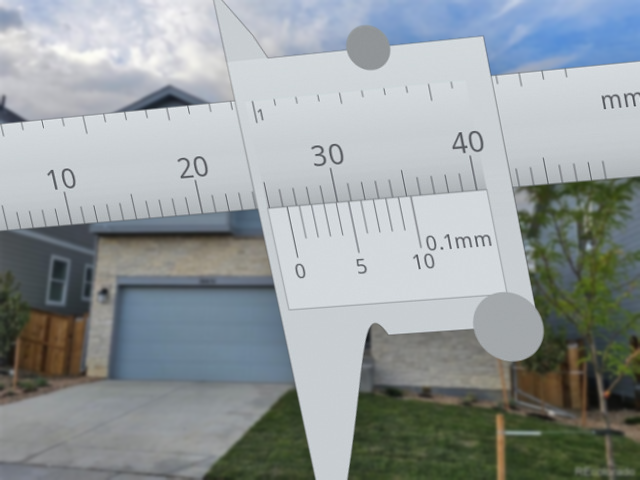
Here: 26.3 (mm)
